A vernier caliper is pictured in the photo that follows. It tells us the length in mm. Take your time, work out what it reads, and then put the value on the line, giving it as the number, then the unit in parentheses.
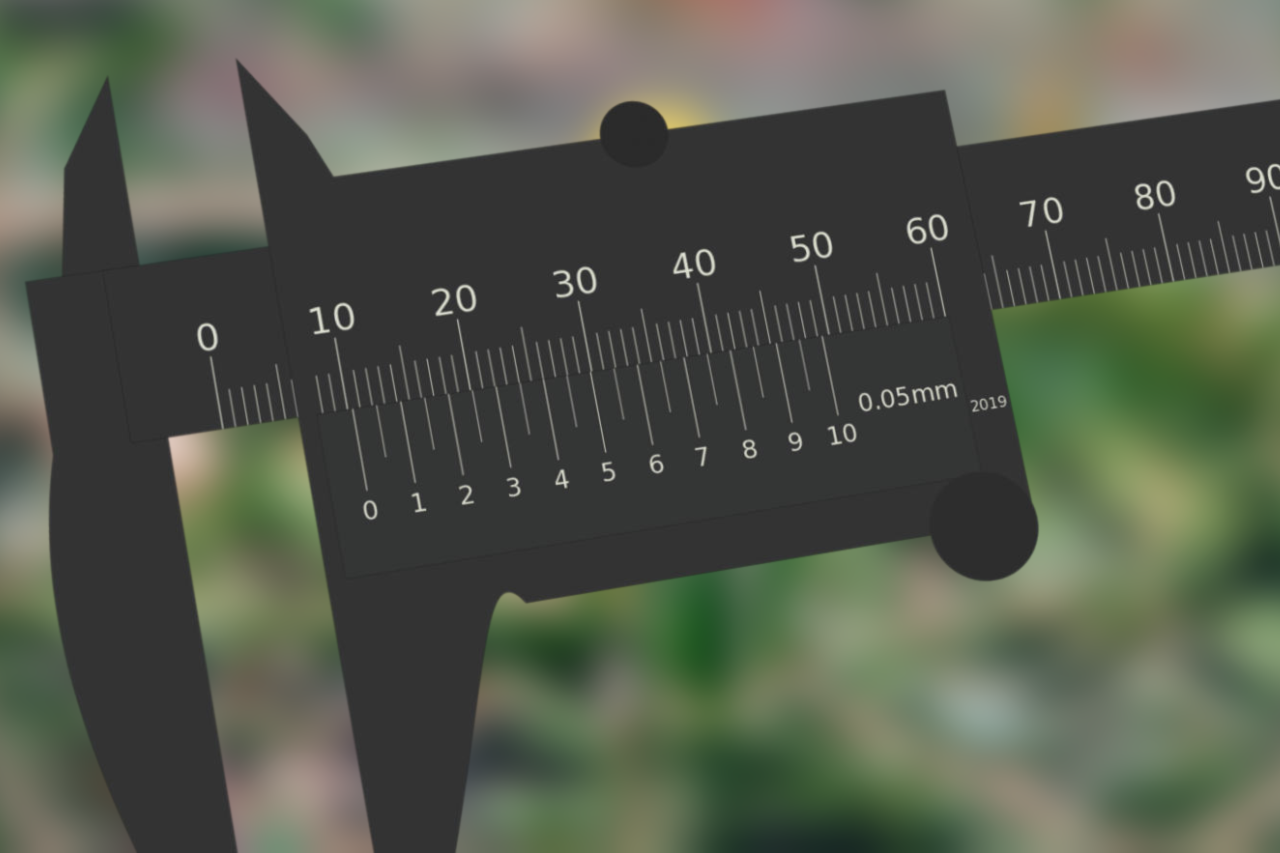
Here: 10.4 (mm)
